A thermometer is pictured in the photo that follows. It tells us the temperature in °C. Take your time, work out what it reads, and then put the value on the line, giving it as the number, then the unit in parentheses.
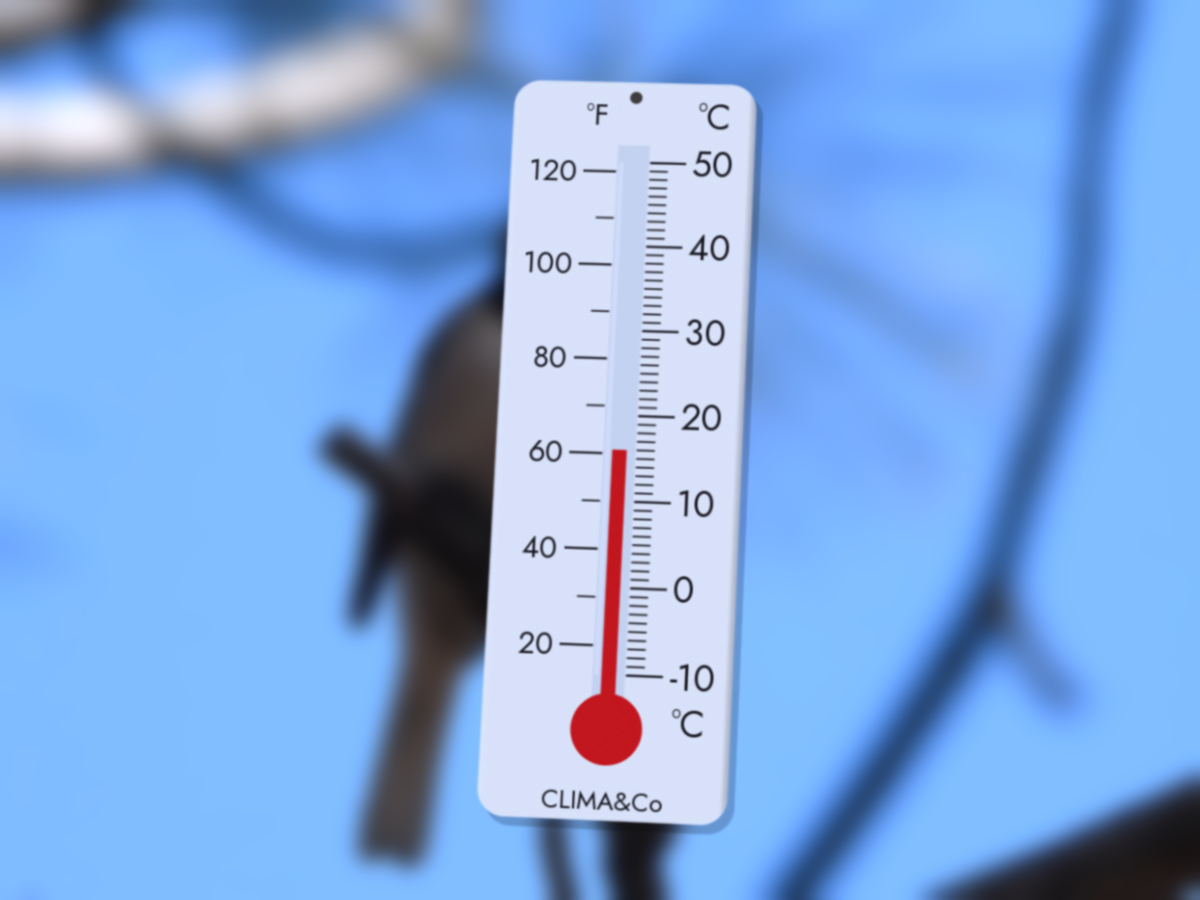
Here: 16 (°C)
